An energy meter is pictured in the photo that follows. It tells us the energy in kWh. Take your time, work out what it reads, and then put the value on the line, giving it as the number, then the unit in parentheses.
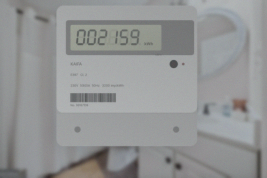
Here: 2159 (kWh)
